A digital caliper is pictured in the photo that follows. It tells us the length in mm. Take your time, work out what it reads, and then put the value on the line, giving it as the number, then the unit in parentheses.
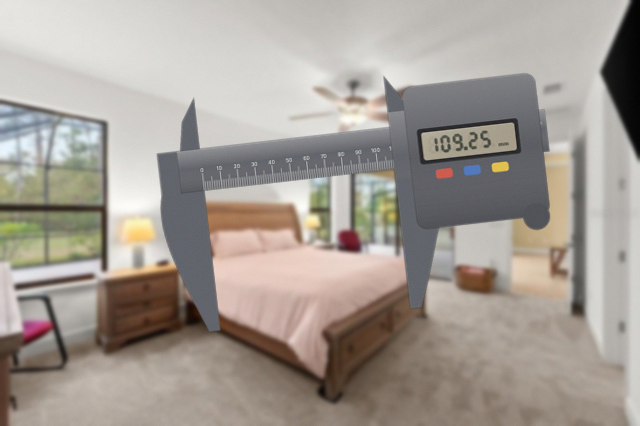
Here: 109.25 (mm)
